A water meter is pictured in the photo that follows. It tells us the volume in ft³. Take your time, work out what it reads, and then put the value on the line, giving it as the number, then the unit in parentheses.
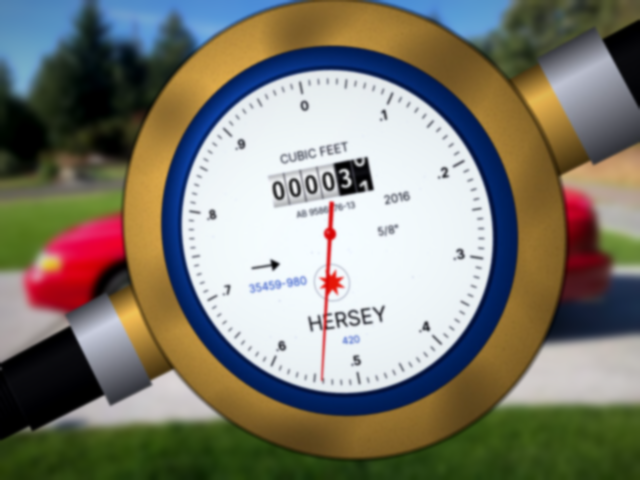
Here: 30.54 (ft³)
